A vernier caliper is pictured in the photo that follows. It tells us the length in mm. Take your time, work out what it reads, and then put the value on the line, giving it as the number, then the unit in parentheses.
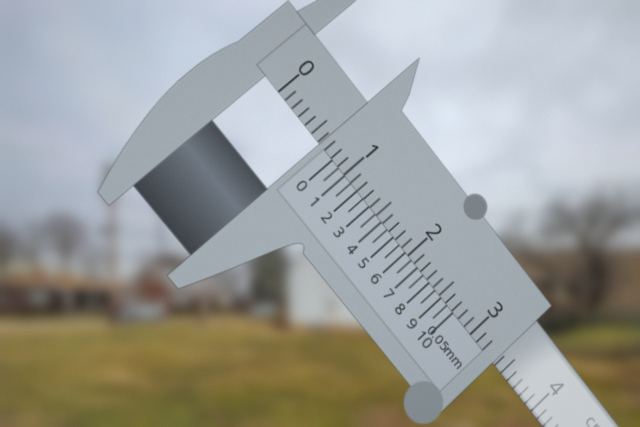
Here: 8.2 (mm)
